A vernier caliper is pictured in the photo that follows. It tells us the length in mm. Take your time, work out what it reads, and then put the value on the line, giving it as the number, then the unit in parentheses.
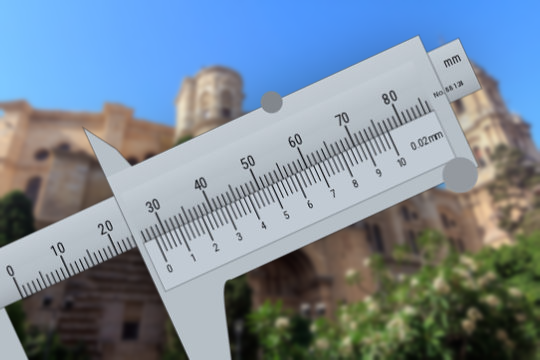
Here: 28.0 (mm)
